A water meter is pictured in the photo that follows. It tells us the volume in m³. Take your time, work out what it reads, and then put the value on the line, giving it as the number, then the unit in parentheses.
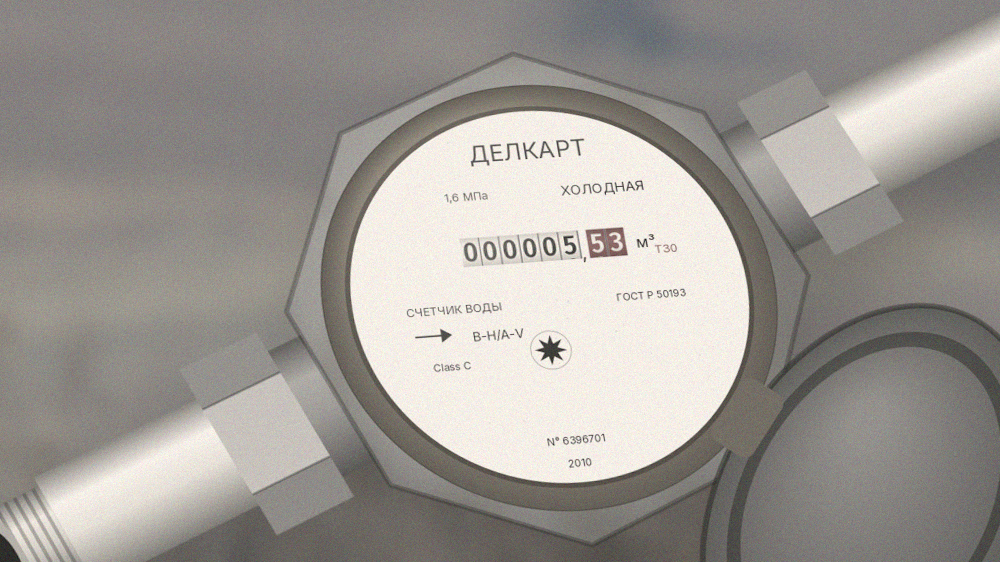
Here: 5.53 (m³)
